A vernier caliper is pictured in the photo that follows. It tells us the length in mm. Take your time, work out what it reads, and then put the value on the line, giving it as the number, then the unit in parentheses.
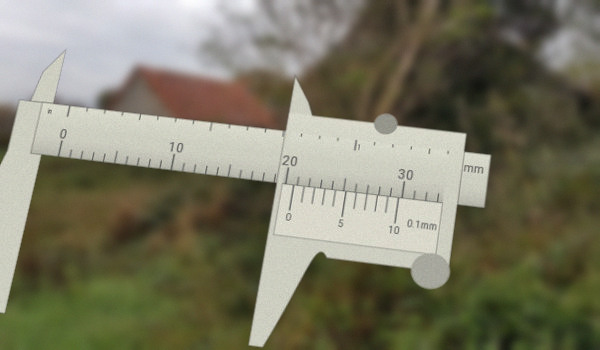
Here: 20.7 (mm)
